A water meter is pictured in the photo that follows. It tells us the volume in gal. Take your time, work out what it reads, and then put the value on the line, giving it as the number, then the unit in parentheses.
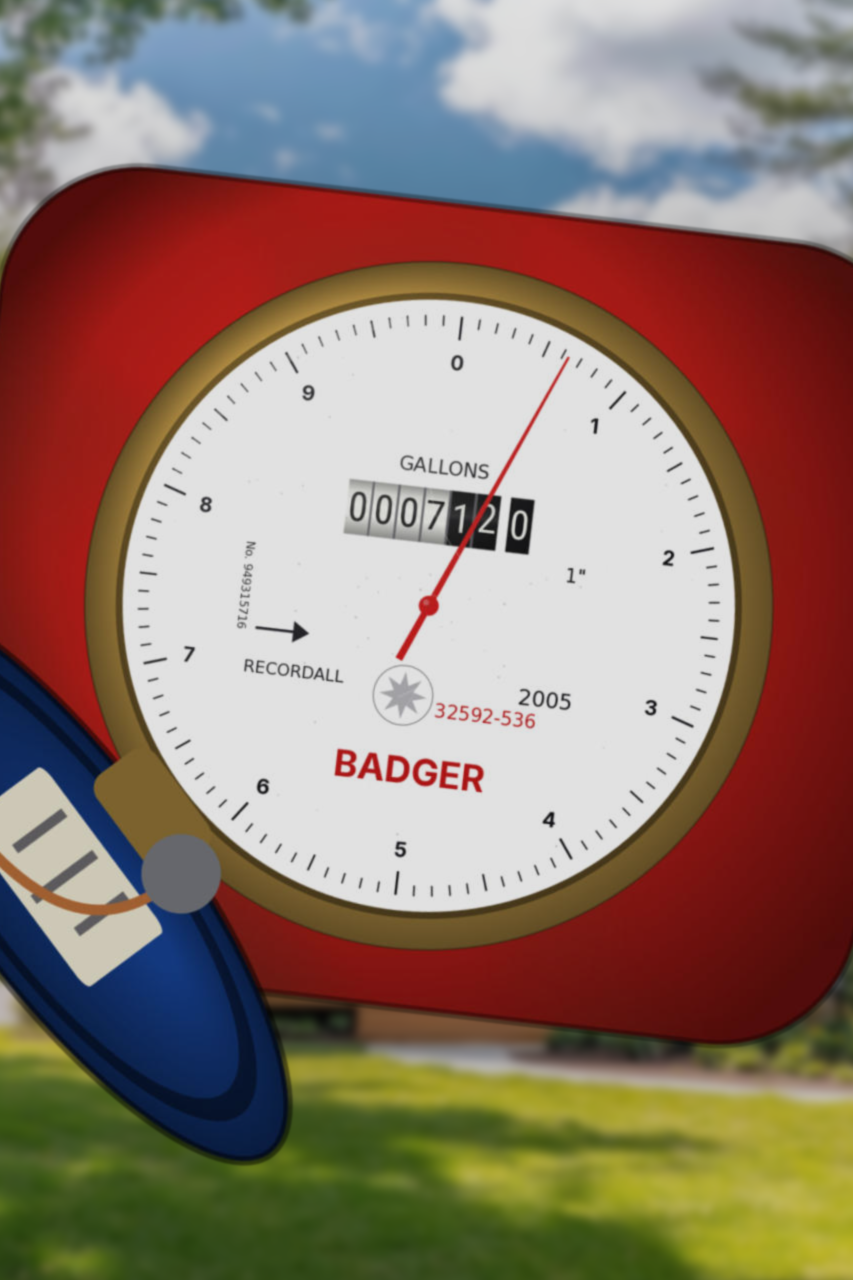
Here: 7120.6 (gal)
